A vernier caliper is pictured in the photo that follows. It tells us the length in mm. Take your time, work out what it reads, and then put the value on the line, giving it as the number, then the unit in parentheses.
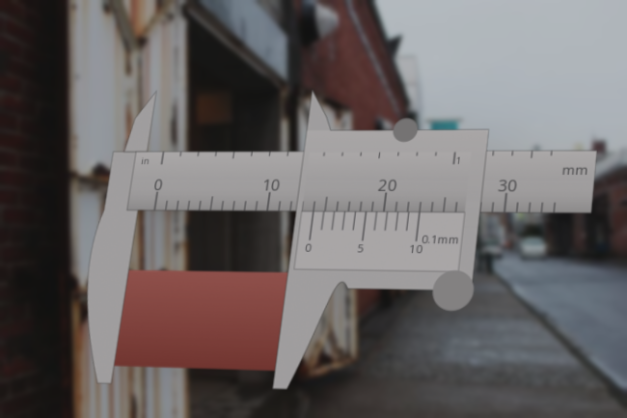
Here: 14.0 (mm)
